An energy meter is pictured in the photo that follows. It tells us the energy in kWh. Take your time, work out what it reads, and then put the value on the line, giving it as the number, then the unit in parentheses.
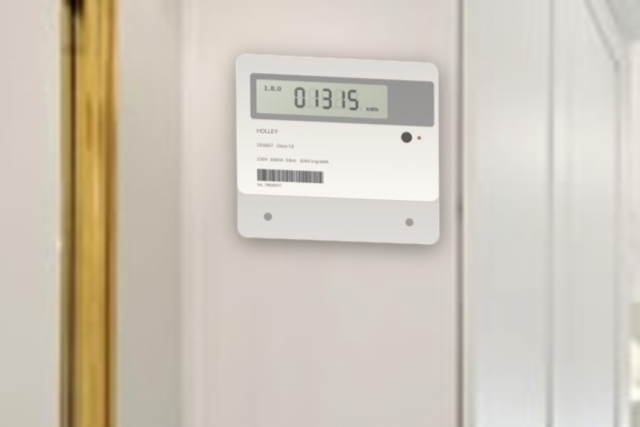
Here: 1315 (kWh)
